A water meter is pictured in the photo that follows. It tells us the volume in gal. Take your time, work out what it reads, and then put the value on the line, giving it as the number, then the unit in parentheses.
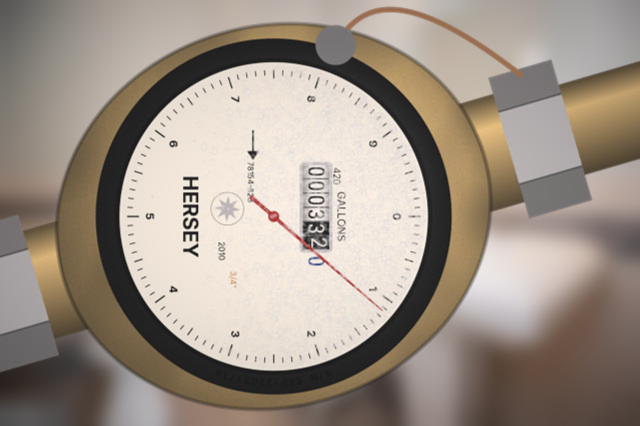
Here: 3321.1 (gal)
